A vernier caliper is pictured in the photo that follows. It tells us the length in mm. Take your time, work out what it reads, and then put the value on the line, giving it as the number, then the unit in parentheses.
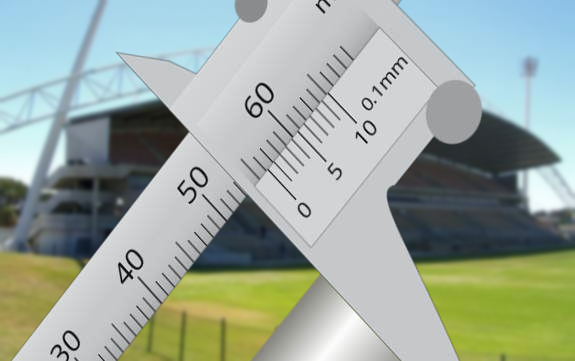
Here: 56.2 (mm)
